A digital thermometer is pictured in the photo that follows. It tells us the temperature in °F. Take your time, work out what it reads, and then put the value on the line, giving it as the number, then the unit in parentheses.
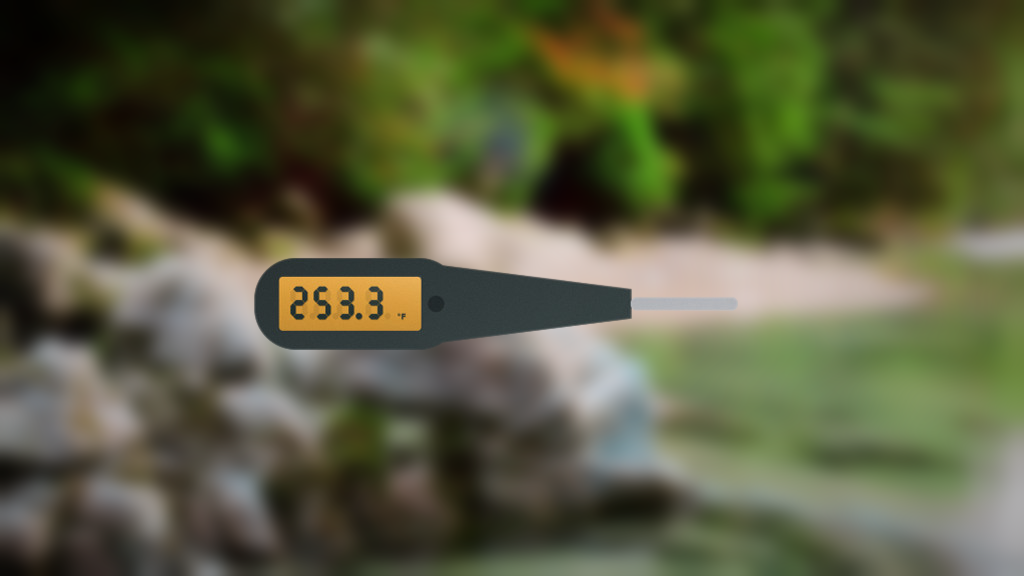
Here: 253.3 (°F)
